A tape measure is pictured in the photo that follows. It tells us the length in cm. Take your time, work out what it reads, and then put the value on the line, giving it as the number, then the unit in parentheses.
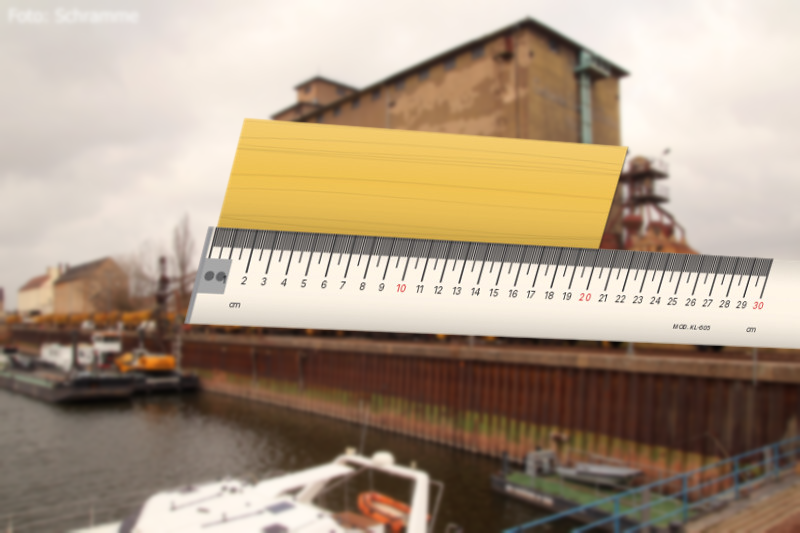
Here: 20 (cm)
